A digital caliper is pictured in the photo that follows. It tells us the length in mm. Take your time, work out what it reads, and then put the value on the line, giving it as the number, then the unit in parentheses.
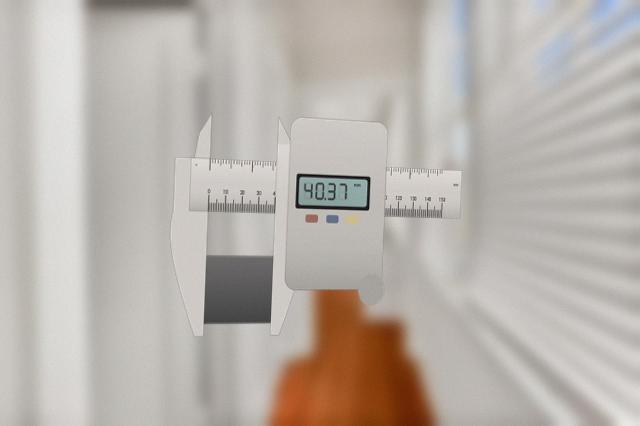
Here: 40.37 (mm)
